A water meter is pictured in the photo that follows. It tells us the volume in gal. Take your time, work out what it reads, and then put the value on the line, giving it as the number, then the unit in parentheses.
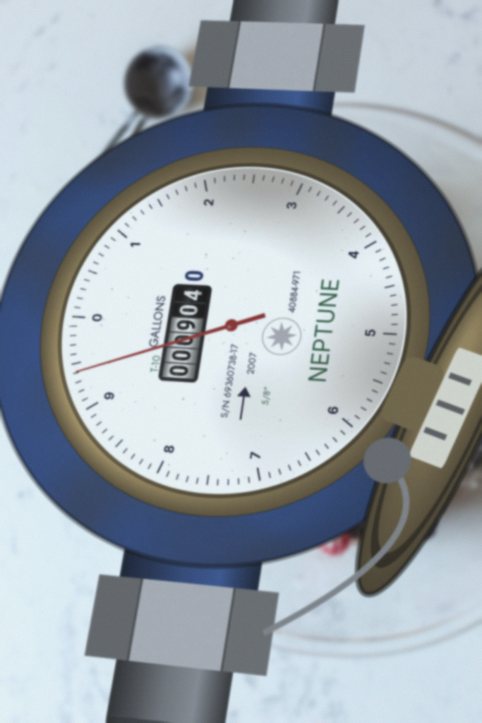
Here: 9039.4 (gal)
